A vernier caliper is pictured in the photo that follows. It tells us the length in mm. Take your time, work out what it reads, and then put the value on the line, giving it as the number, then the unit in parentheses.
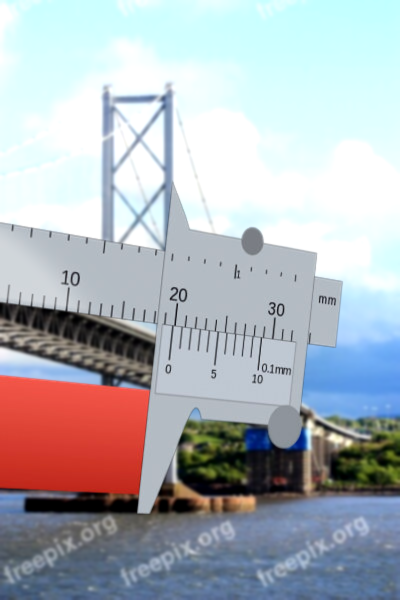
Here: 19.8 (mm)
